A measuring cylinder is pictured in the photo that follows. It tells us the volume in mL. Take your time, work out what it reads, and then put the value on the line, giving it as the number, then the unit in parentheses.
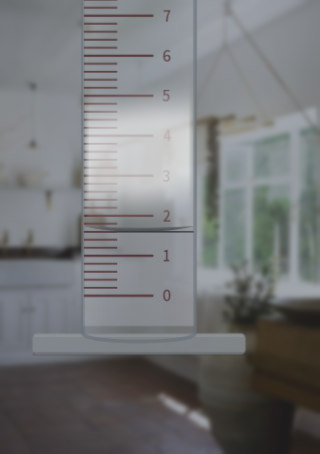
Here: 1.6 (mL)
